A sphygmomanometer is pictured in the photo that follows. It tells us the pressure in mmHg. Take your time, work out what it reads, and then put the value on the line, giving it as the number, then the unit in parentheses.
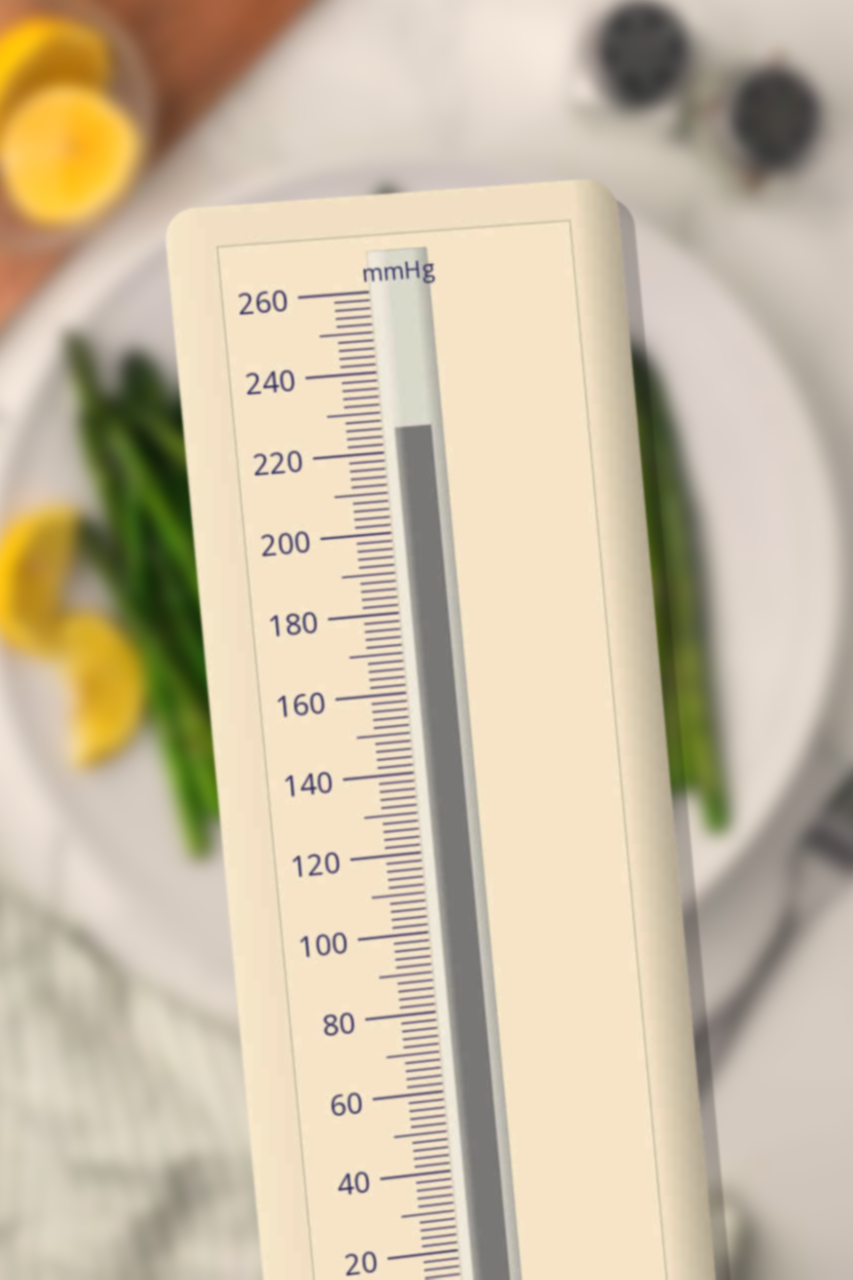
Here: 226 (mmHg)
